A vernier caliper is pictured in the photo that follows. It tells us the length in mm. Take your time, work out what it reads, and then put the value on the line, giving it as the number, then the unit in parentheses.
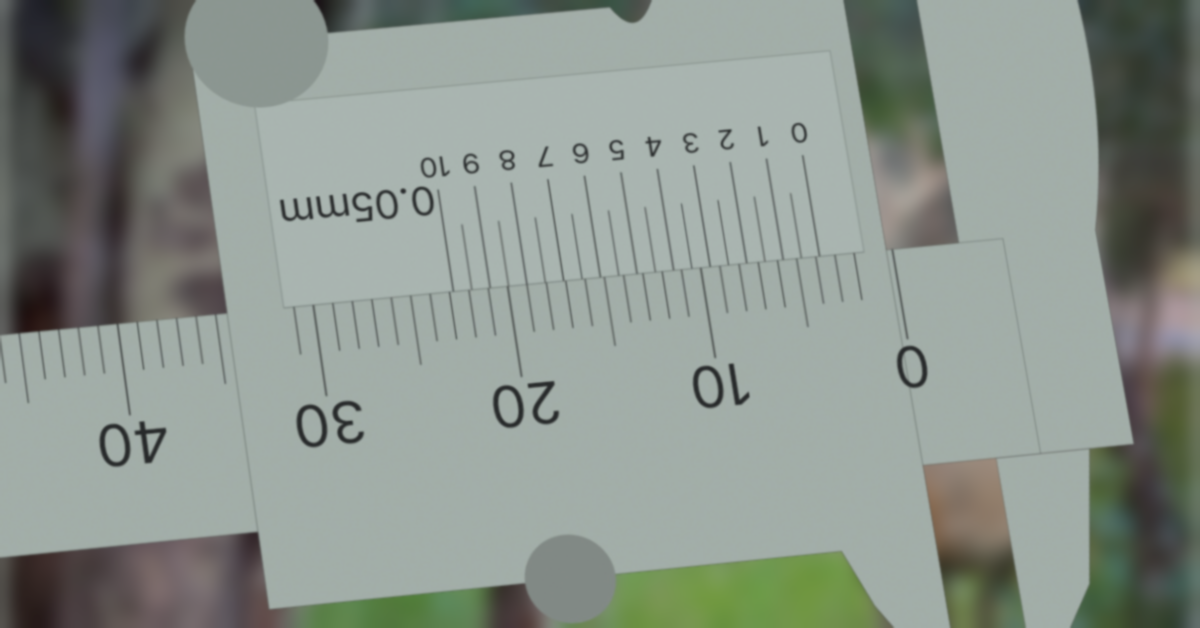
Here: 3.8 (mm)
